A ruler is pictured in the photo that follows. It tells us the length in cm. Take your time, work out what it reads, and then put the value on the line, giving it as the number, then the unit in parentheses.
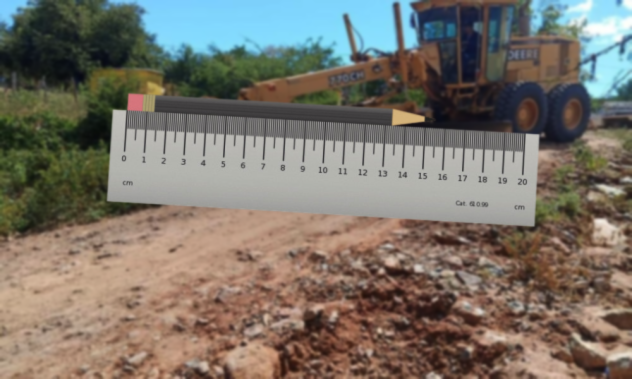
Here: 15.5 (cm)
